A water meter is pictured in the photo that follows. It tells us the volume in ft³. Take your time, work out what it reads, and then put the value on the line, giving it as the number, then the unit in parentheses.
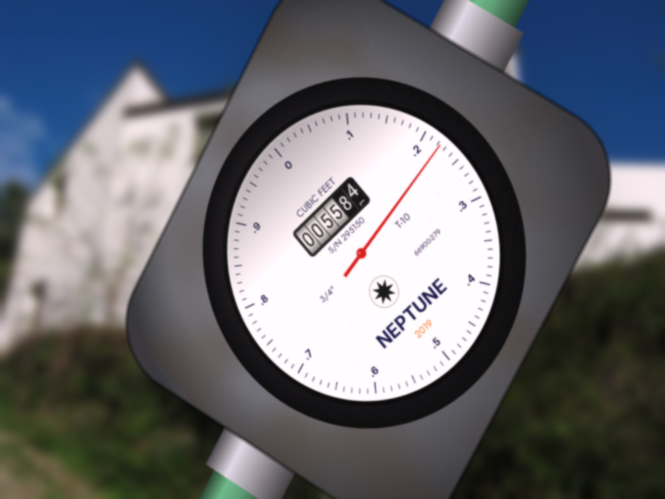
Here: 5584.22 (ft³)
